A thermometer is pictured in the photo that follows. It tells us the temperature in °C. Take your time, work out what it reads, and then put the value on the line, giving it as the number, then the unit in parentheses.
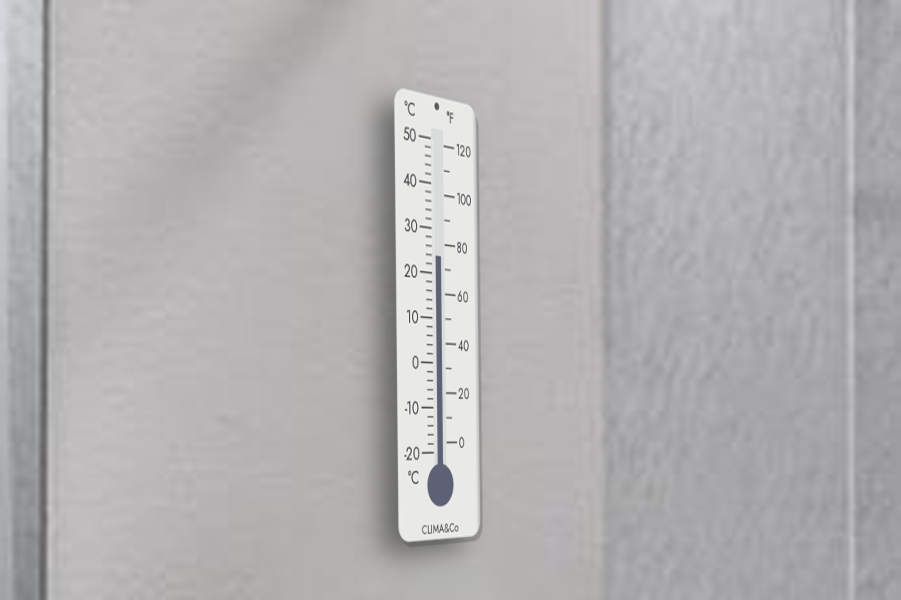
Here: 24 (°C)
